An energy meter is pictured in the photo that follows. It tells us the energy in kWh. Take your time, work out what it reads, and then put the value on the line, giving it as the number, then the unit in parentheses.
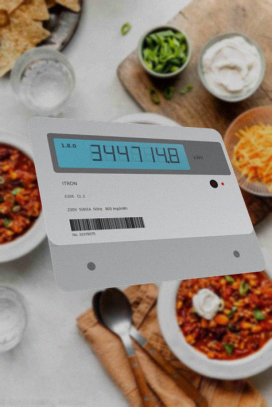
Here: 344714.8 (kWh)
